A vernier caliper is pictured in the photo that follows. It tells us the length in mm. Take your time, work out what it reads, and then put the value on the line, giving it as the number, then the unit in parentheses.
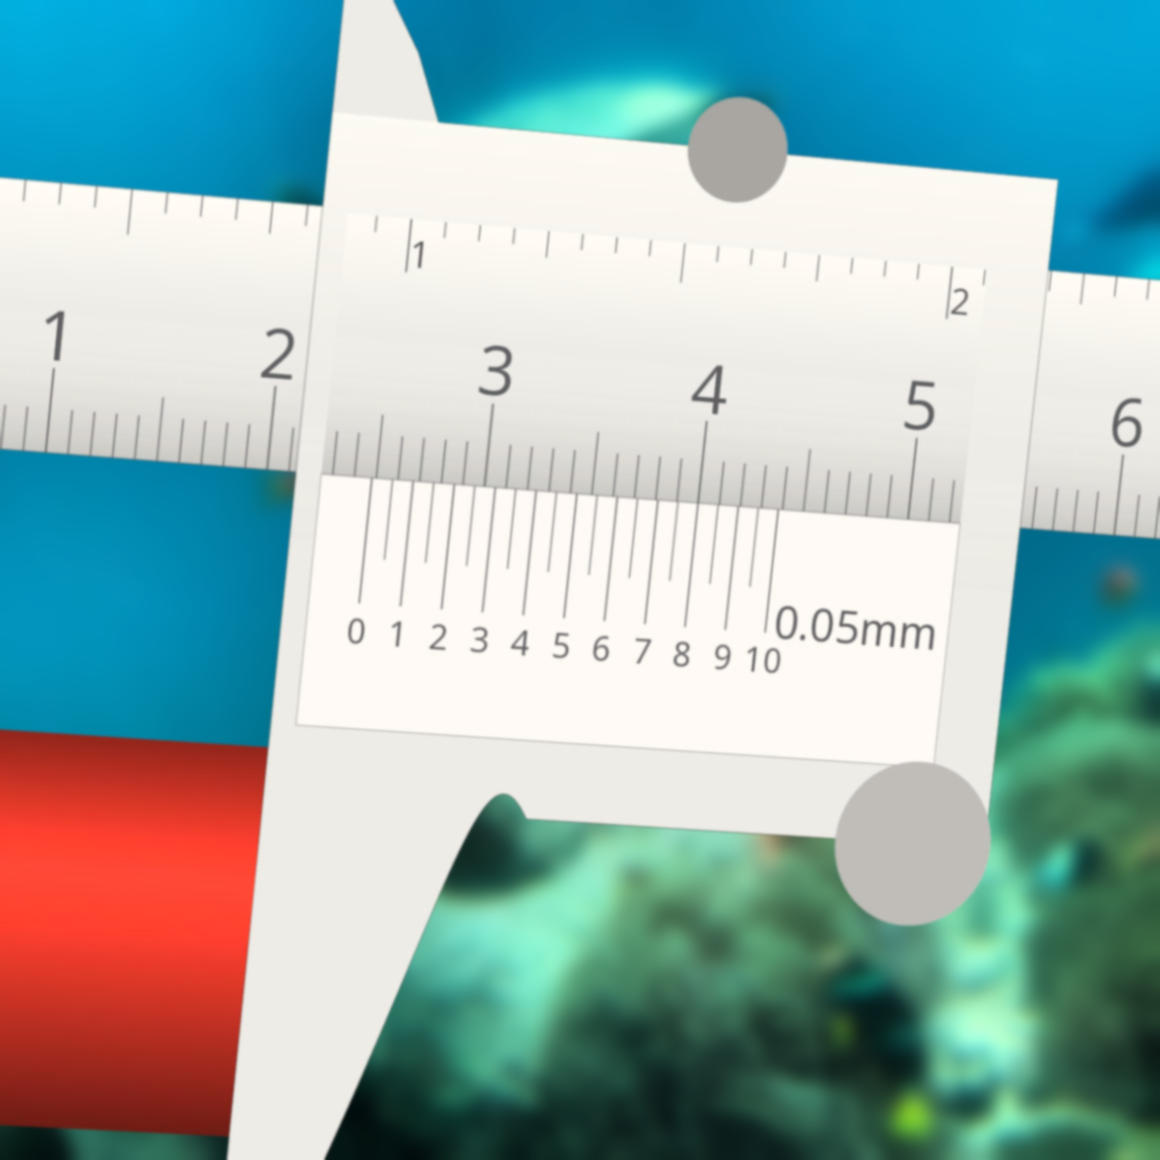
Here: 24.8 (mm)
